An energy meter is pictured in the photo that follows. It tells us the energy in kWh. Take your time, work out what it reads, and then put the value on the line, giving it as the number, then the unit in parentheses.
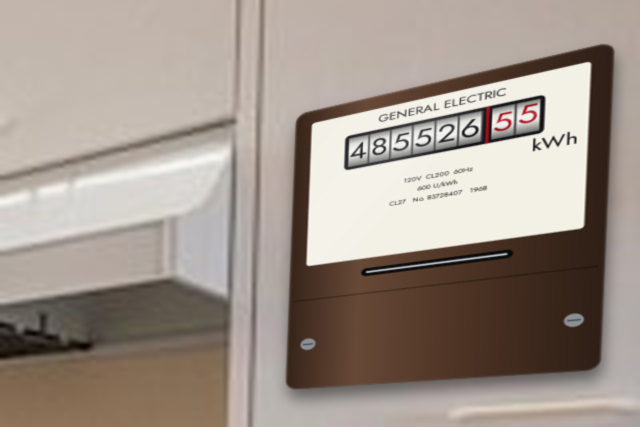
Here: 485526.55 (kWh)
